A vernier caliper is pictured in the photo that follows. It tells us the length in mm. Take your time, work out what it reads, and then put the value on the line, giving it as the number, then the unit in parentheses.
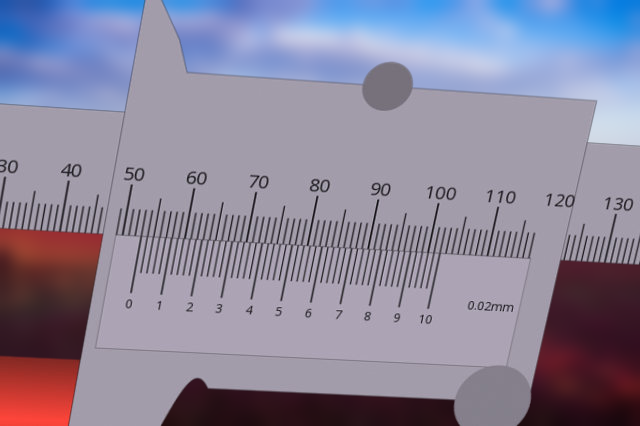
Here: 53.0 (mm)
